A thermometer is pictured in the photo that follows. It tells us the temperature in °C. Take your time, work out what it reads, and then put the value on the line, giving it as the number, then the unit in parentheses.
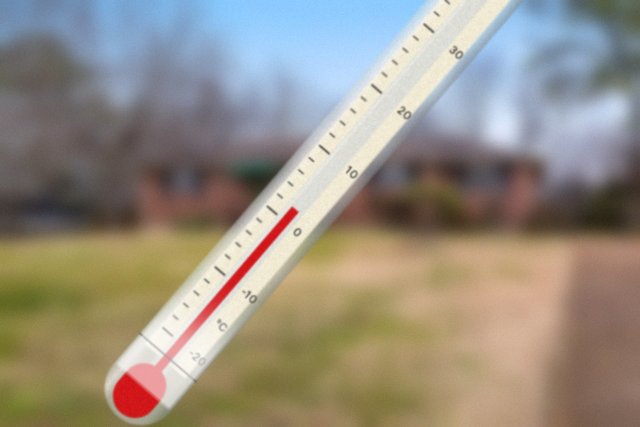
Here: 2 (°C)
